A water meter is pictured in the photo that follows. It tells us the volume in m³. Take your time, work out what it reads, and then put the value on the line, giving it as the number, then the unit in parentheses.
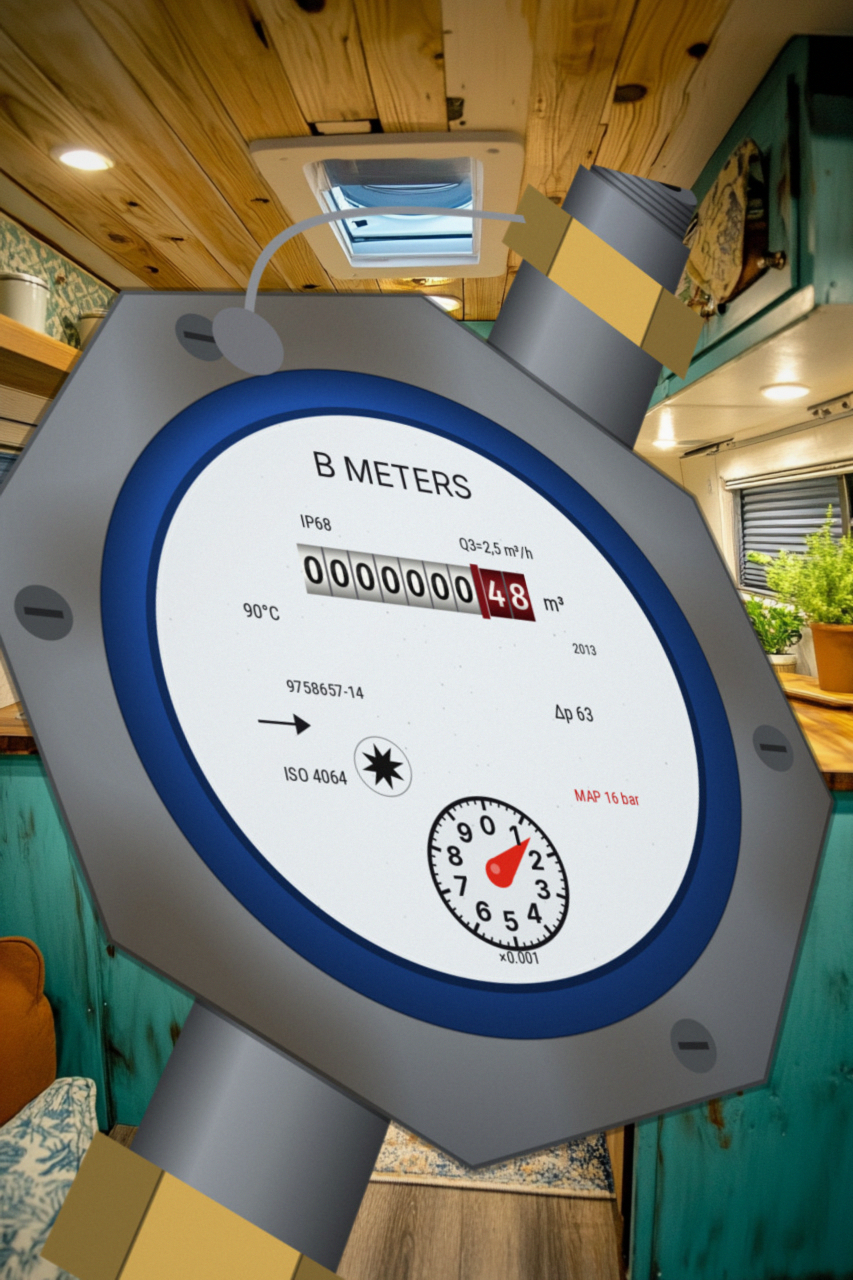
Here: 0.481 (m³)
